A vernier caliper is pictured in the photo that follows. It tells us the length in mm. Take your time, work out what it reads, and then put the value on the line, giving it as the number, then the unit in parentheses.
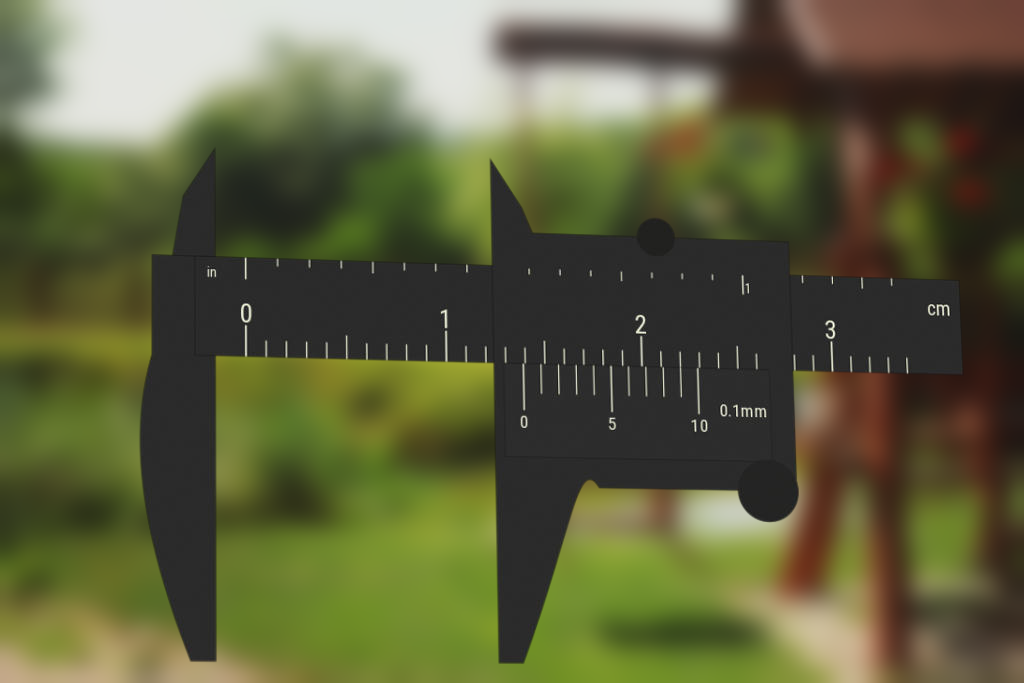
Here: 13.9 (mm)
